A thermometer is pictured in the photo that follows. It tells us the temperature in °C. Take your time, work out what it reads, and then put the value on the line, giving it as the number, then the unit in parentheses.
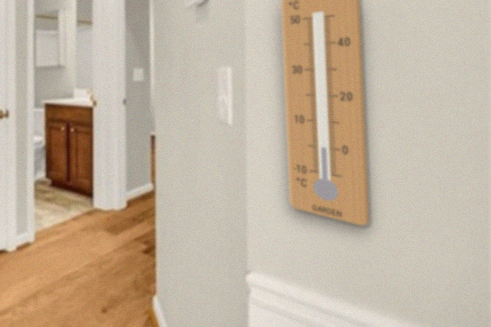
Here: 0 (°C)
